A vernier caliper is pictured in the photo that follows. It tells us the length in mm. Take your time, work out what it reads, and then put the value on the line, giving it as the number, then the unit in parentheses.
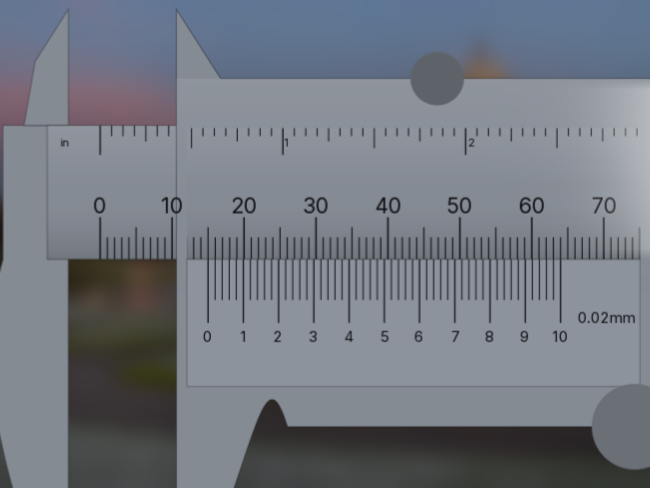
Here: 15.0 (mm)
